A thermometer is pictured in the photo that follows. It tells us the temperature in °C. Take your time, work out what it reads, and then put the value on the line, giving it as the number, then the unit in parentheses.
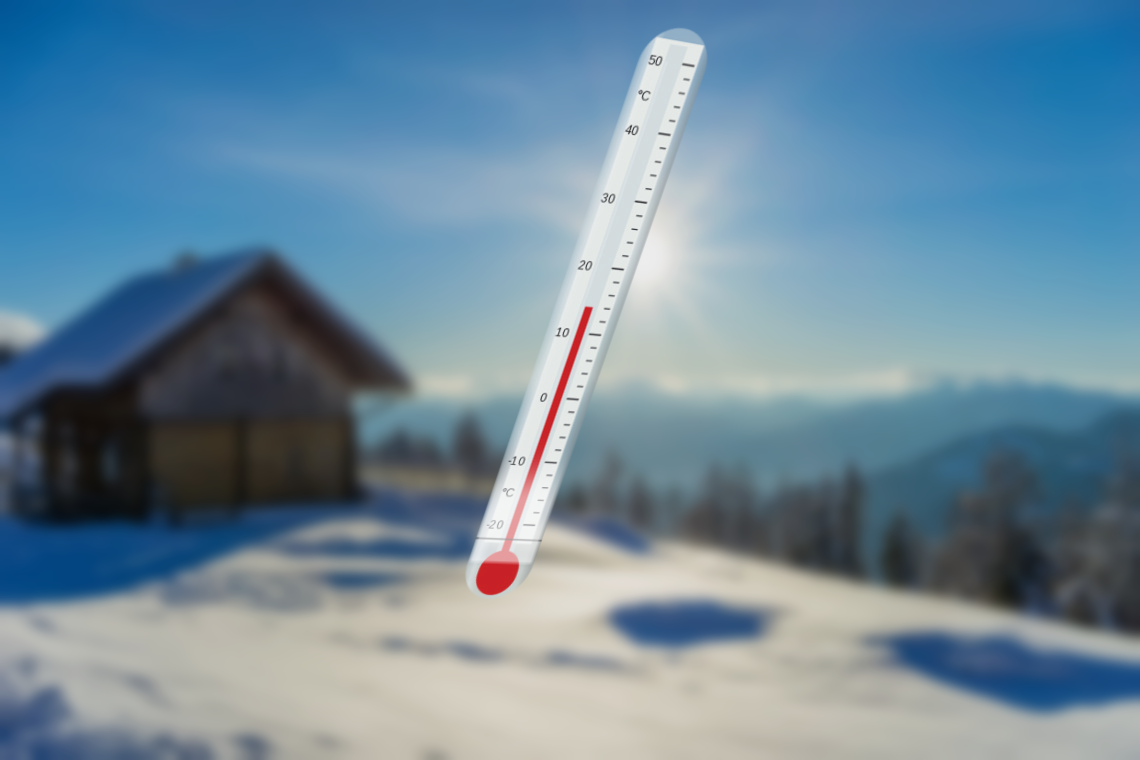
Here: 14 (°C)
